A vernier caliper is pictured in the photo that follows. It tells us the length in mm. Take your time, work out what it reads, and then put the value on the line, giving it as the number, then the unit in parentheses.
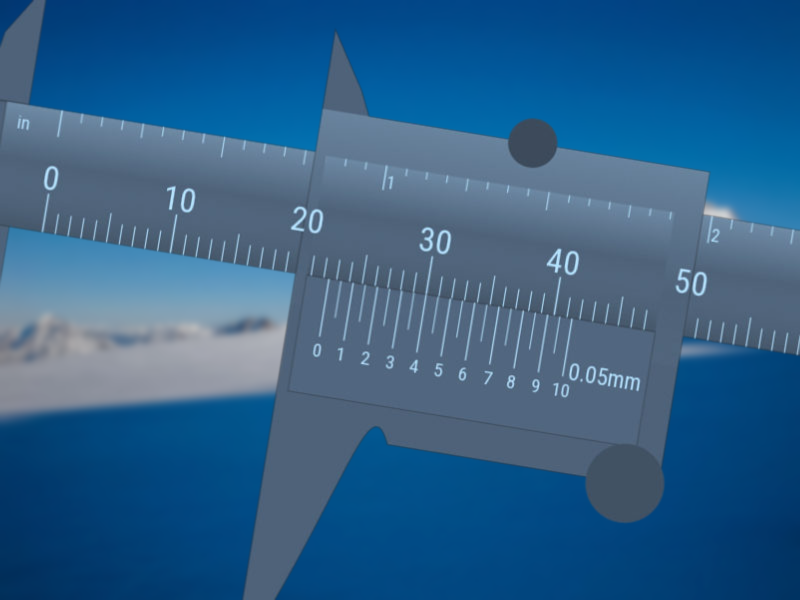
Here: 22.4 (mm)
